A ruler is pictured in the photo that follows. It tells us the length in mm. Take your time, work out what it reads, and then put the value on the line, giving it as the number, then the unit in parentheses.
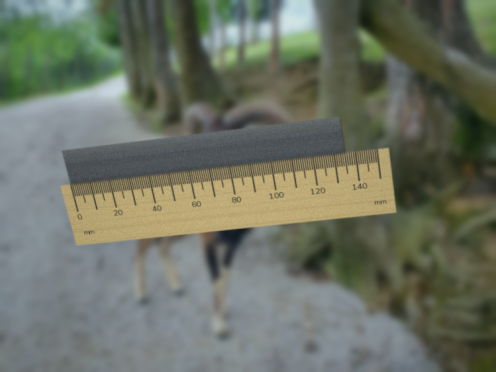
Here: 135 (mm)
